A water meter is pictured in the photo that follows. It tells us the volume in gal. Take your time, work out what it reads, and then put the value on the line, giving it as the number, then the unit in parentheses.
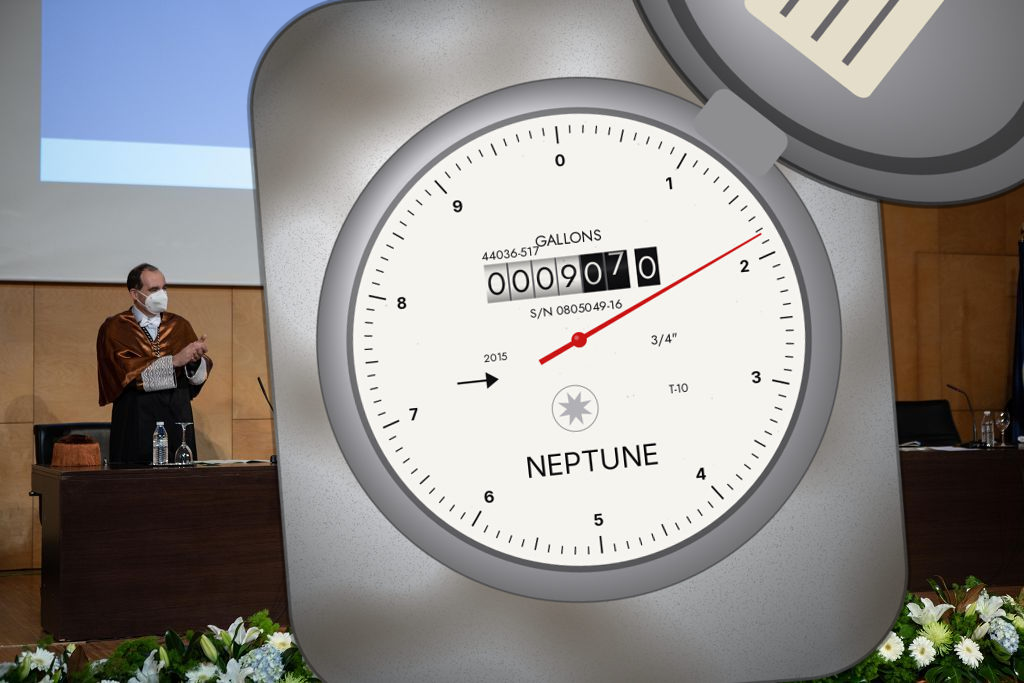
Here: 9071.8 (gal)
